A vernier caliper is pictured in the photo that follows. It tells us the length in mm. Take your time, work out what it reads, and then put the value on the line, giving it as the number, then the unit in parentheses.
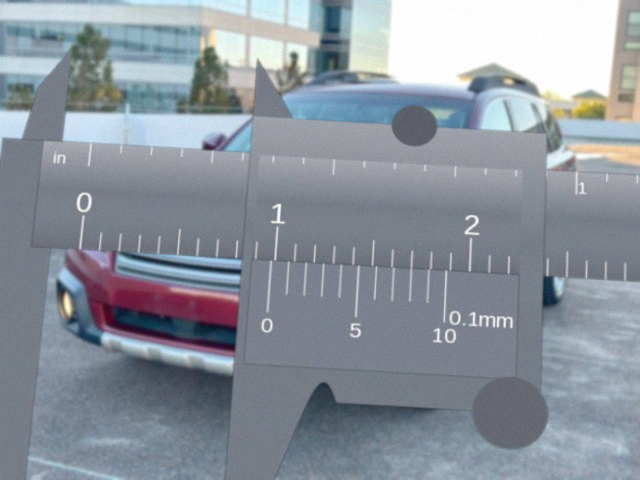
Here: 9.8 (mm)
